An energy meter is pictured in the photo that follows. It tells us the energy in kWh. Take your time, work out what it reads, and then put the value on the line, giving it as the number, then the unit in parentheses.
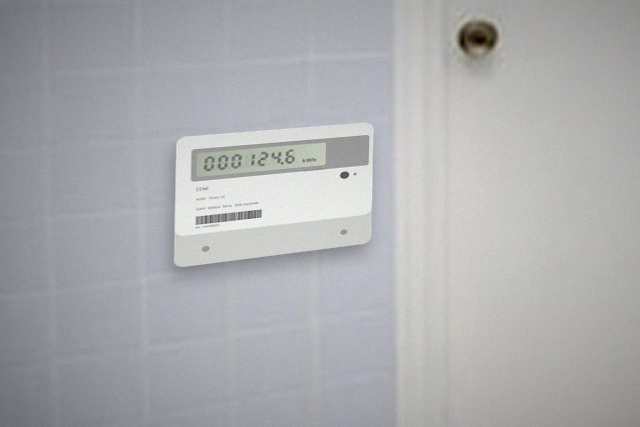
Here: 124.6 (kWh)
